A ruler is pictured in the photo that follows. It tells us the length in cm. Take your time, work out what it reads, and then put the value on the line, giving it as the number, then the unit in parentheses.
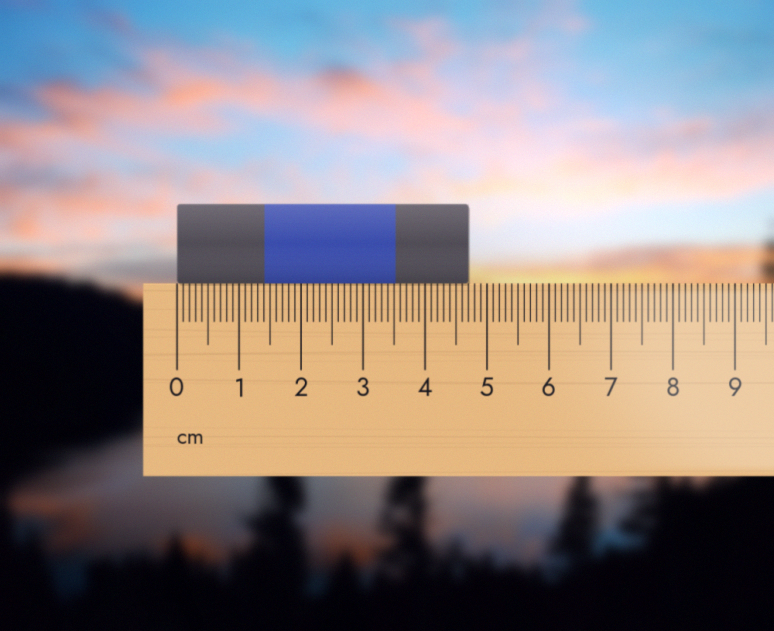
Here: 4.7 (cm)
